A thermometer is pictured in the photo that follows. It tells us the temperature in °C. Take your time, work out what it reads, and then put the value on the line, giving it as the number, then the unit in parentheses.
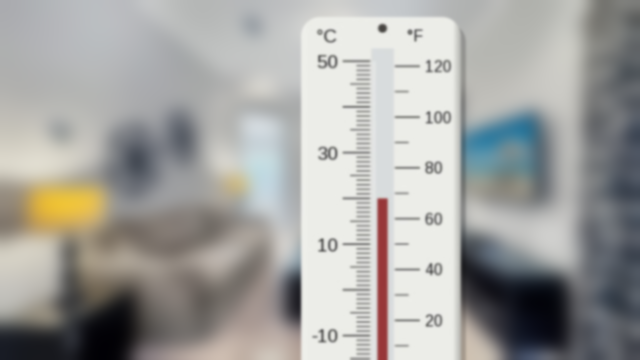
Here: 20 (°C)
